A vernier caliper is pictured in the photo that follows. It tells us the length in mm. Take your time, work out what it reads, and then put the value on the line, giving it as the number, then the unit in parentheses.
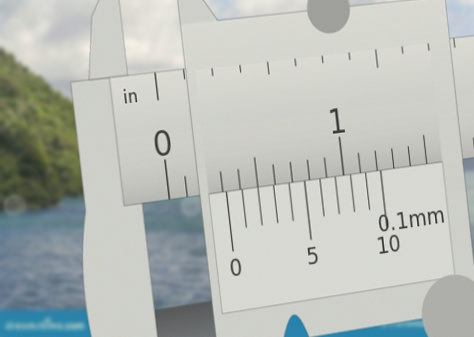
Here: 3.2 (mm)
